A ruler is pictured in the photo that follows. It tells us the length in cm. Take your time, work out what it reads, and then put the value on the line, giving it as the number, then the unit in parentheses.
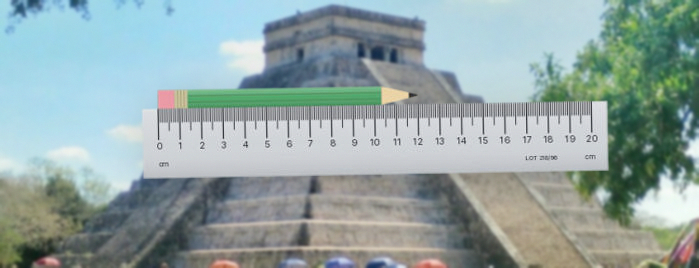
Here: 12 (cm)
